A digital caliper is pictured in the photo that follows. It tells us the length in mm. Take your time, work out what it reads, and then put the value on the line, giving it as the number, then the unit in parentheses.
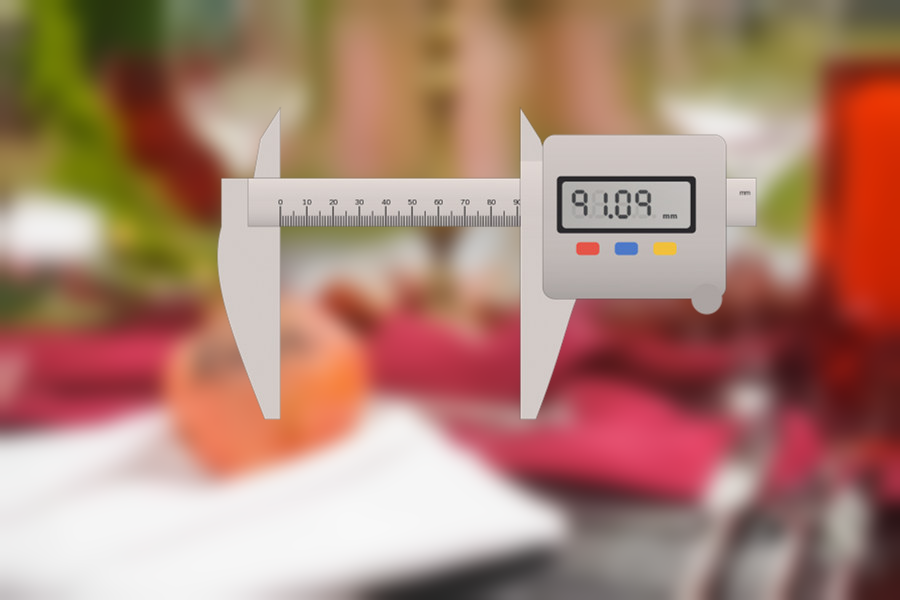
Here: 91.09 (mm)
